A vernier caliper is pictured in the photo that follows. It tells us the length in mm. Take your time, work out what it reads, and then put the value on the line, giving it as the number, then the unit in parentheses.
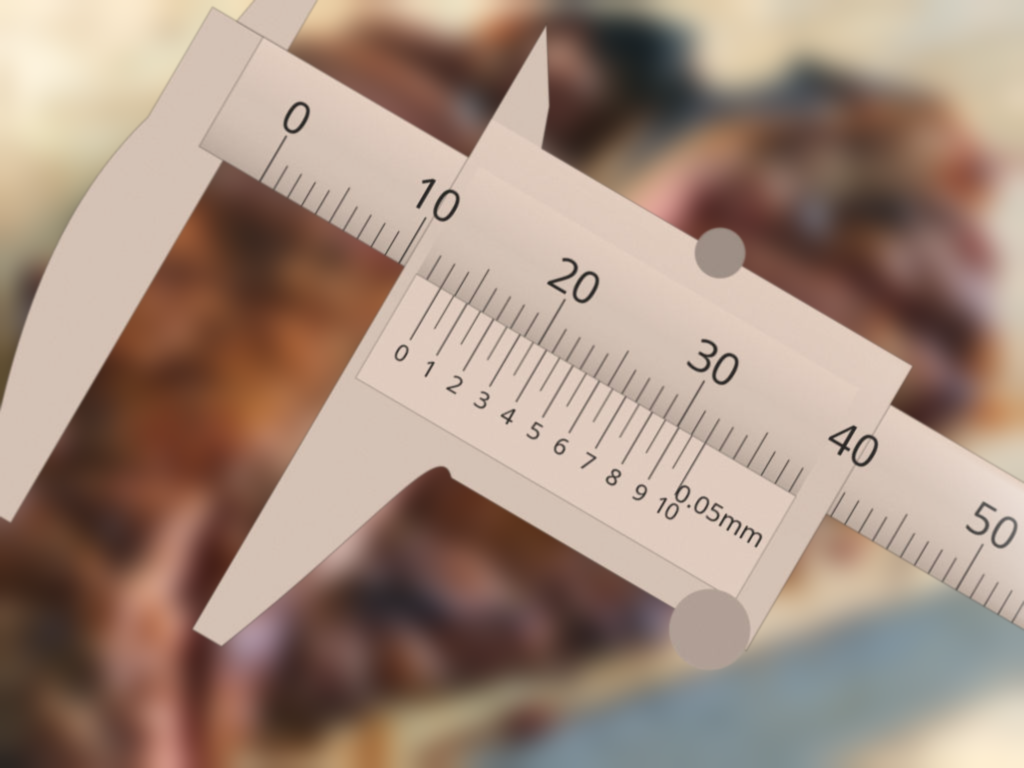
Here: 13.0 (mm)
